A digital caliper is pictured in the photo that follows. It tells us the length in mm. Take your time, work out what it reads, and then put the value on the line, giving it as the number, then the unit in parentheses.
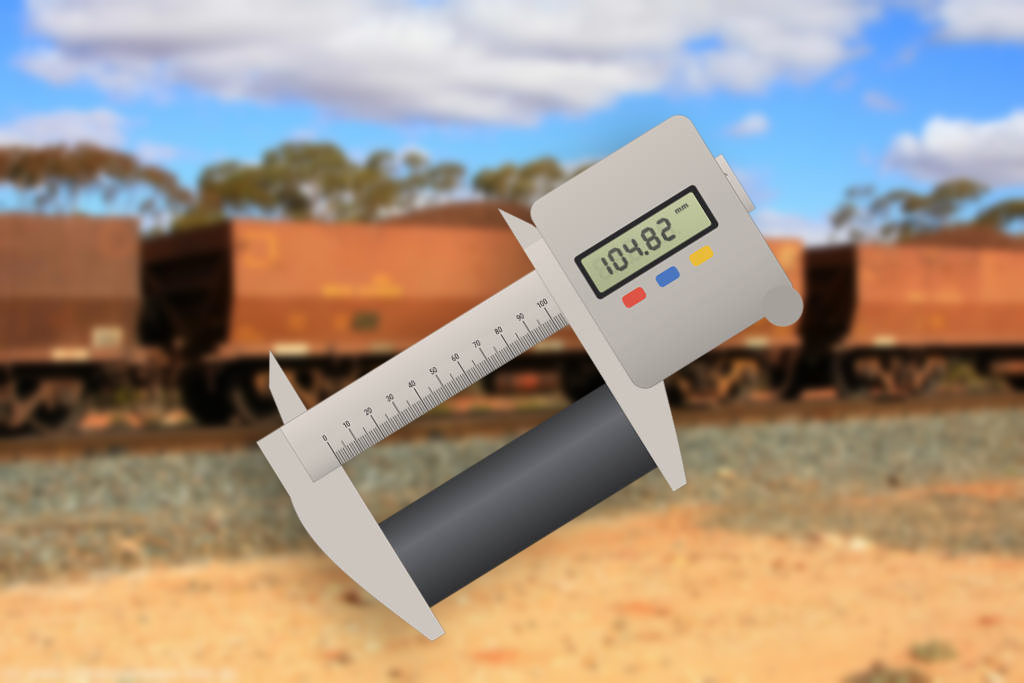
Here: 104.82 (mm)
